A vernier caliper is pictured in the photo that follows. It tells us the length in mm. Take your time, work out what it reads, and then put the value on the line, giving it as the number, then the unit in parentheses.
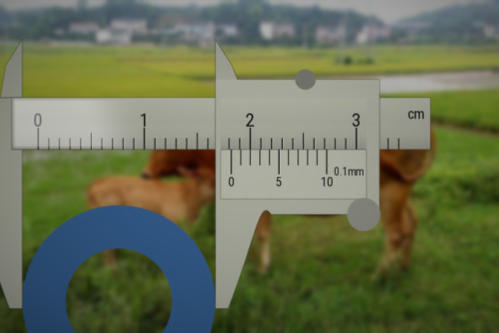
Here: 18.2 (mm)
